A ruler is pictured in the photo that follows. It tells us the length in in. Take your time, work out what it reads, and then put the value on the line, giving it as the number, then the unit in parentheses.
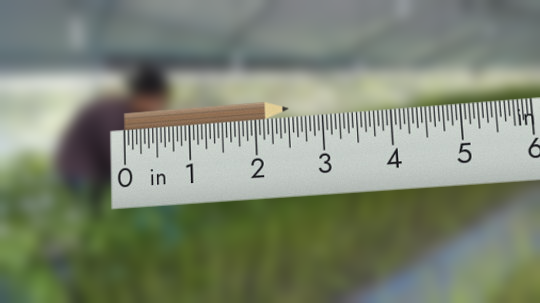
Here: 2.5 (in)
